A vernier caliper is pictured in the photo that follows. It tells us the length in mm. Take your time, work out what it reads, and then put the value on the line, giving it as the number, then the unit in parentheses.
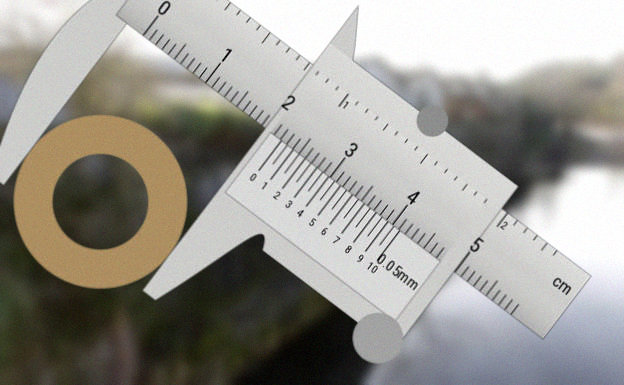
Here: 22.2 (mm)
